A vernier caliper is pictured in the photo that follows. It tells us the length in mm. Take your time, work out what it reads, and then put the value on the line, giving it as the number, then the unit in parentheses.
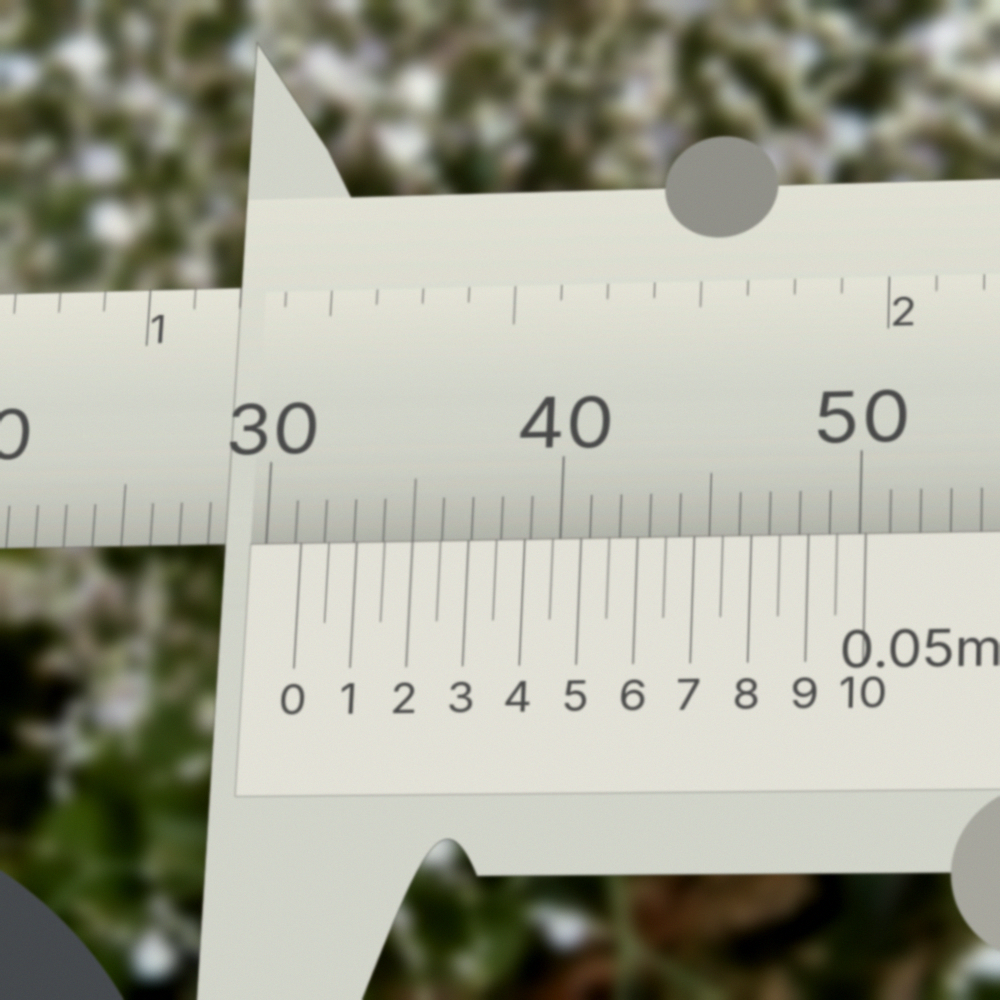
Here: 31.2 (mm)
